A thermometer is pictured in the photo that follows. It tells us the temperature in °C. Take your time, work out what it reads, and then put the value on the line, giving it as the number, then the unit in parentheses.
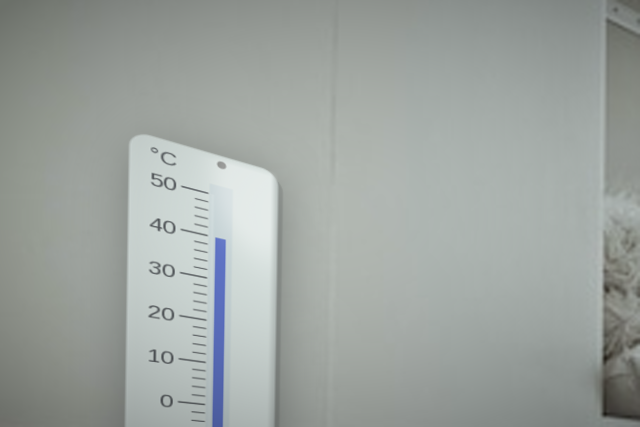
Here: 40 (°C)
